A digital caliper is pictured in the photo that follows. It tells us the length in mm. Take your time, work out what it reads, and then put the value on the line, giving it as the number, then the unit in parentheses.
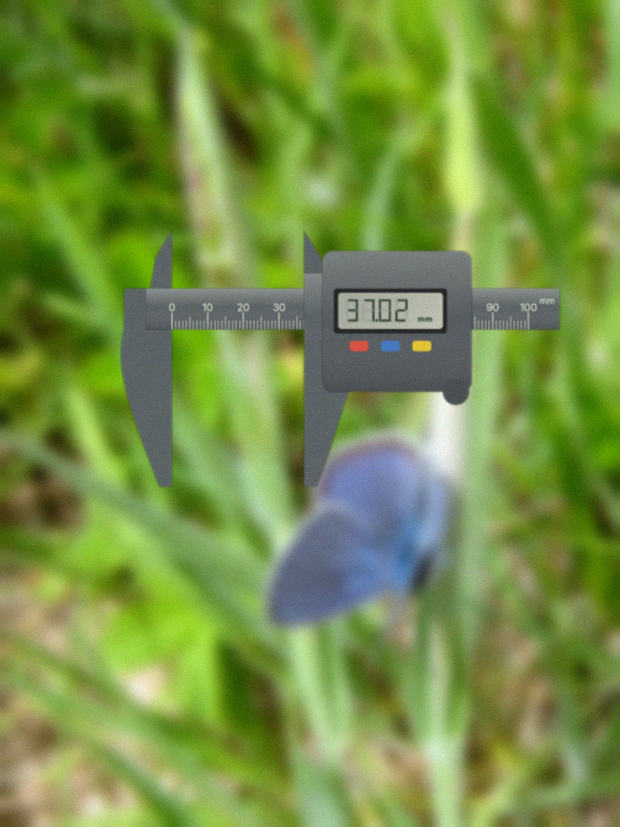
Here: 37.02 (mm)
